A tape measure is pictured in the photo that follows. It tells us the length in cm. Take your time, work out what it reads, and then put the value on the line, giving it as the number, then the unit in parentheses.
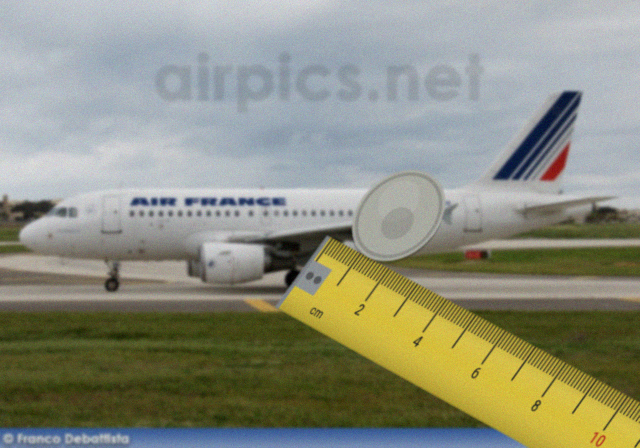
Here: 2.5 (cm)
